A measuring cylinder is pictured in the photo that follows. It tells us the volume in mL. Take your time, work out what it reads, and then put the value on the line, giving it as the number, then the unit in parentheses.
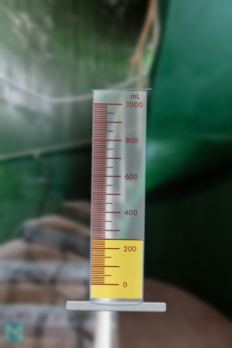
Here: 250 (mL)
